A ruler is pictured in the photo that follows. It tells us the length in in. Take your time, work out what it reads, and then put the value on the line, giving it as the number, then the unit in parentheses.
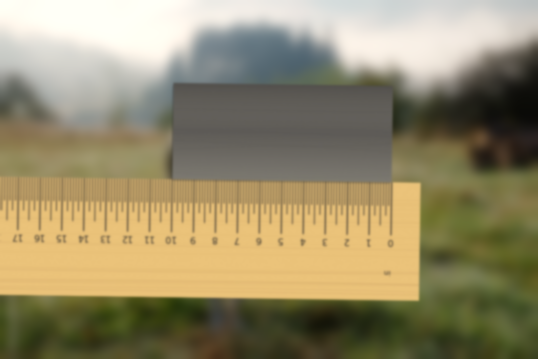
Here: 10 (in)
